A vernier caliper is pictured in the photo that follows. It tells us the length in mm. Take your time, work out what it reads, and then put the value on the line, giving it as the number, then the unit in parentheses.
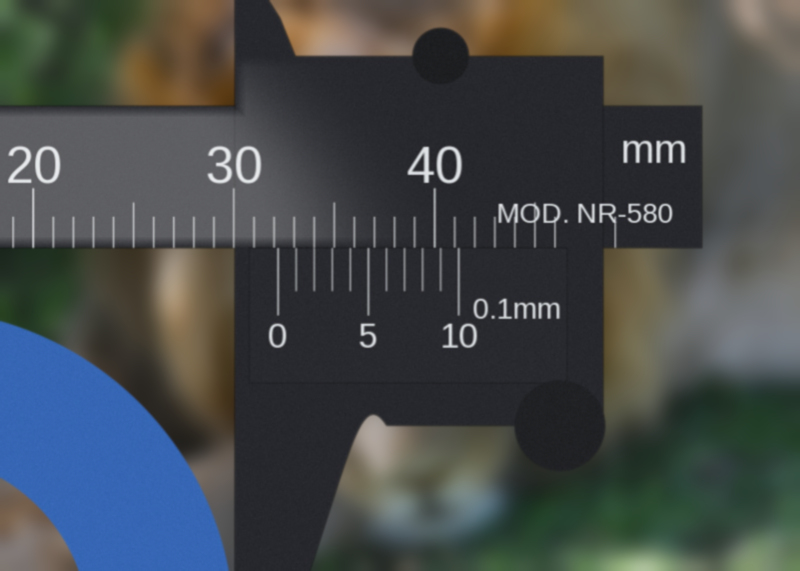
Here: 32.2 (mm)
